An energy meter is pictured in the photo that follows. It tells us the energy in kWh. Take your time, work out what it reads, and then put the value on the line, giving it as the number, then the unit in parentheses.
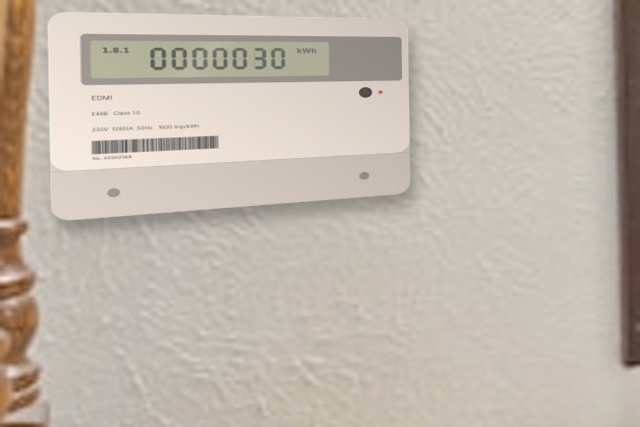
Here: 30 (kWh)
